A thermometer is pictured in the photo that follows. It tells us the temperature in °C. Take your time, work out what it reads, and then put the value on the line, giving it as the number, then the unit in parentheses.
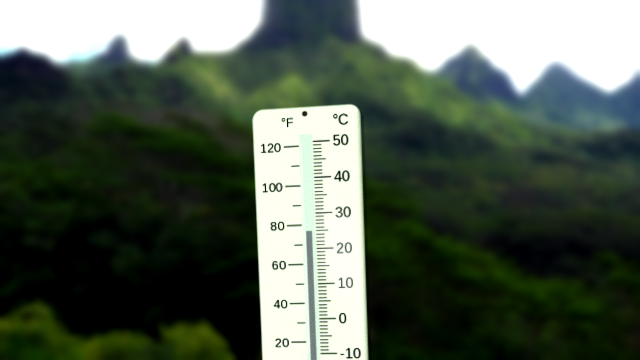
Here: 25 (°C)
